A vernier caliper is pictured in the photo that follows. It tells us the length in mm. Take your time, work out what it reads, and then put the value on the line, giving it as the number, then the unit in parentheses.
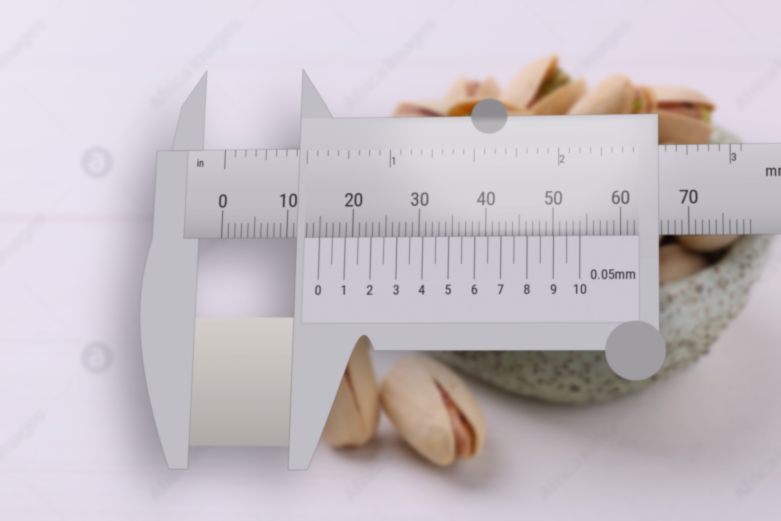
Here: 15.0 (mm)
